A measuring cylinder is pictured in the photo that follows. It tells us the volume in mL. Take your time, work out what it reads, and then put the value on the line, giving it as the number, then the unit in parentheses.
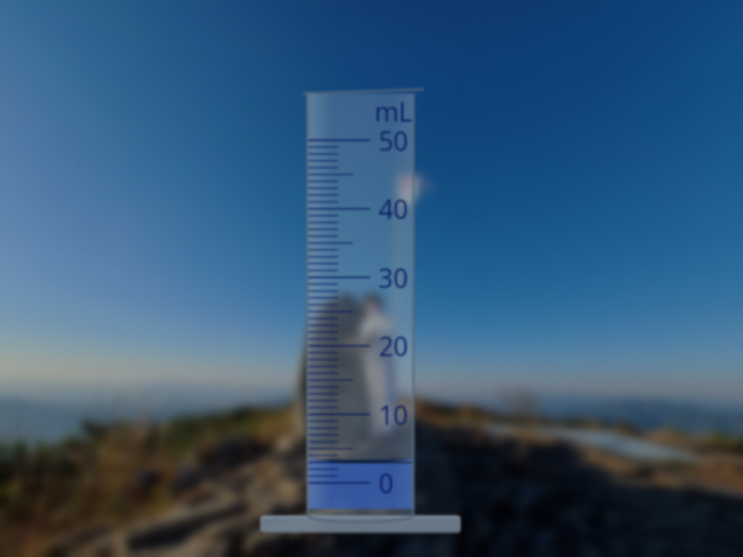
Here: 3 (mL)
